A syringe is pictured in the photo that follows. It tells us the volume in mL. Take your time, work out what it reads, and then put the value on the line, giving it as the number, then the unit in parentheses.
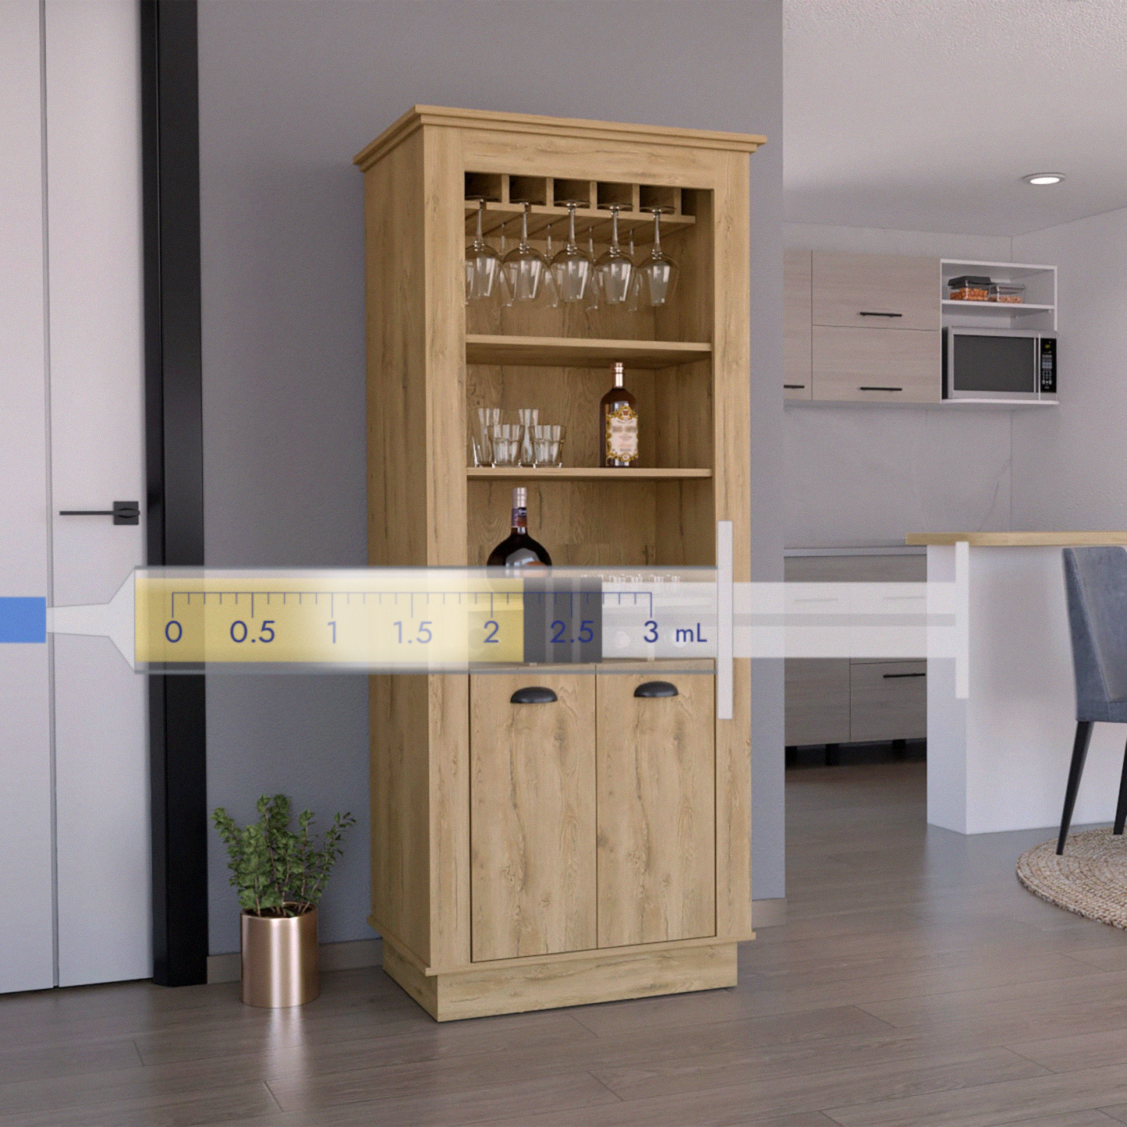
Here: 2.2 (mL)
